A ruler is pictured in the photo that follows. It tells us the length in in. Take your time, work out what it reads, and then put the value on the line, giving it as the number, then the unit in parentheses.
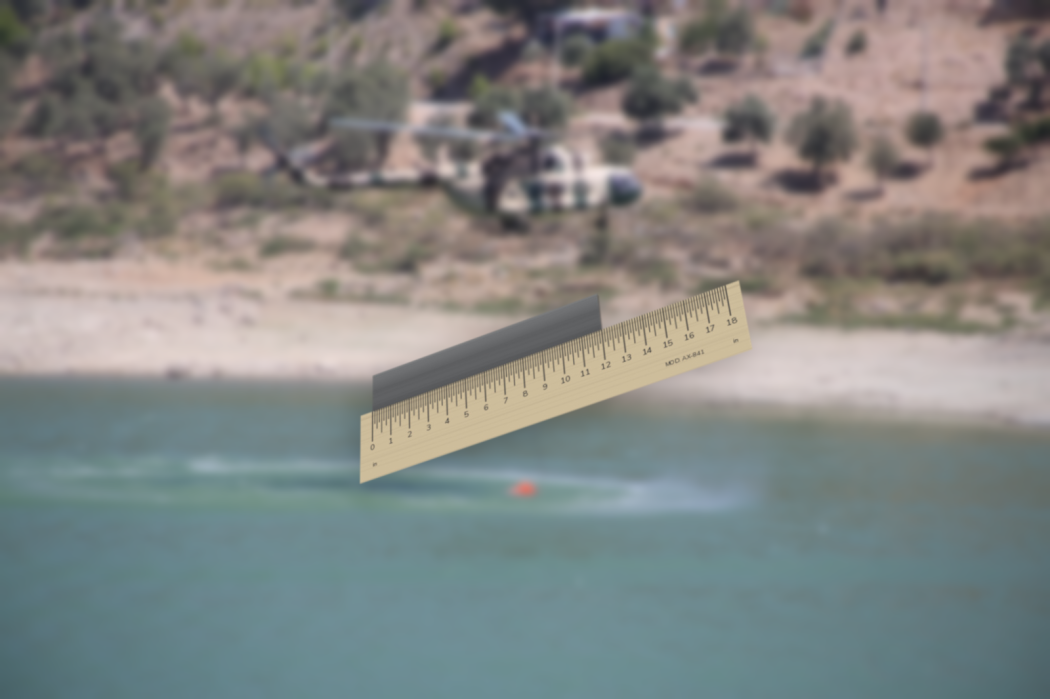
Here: 12 (in)
